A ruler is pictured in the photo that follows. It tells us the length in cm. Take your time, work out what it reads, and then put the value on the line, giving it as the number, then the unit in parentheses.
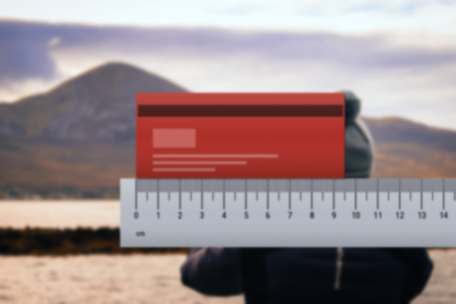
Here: 9.5 (cm)
